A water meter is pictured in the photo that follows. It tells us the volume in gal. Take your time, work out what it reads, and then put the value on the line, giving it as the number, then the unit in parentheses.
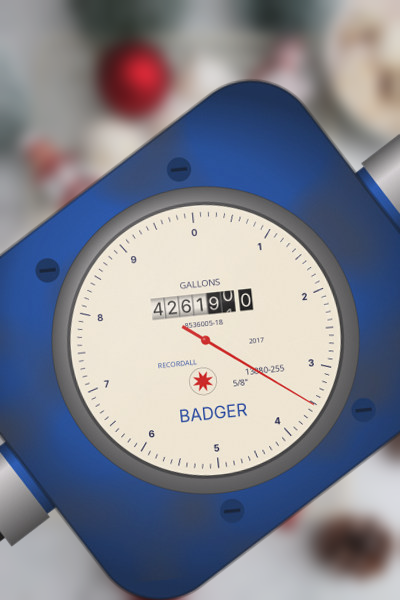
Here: 4261903.5 (gal)
